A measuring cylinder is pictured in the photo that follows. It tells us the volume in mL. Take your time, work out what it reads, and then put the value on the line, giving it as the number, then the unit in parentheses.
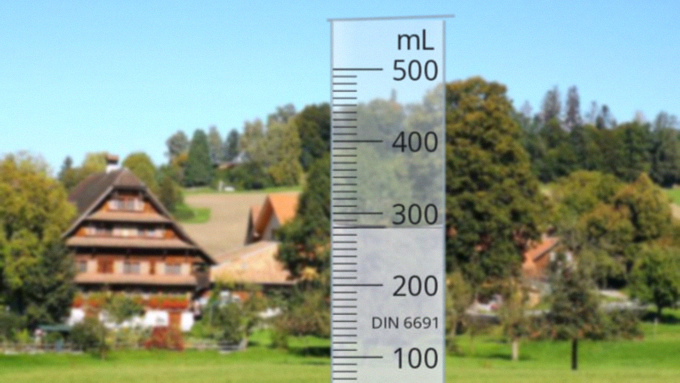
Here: 280 (mL)
